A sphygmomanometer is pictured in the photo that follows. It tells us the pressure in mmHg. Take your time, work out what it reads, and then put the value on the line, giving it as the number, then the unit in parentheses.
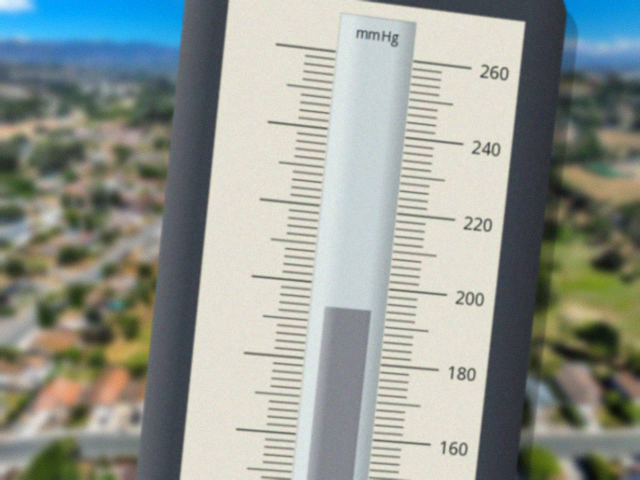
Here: 194 (mmHg)
